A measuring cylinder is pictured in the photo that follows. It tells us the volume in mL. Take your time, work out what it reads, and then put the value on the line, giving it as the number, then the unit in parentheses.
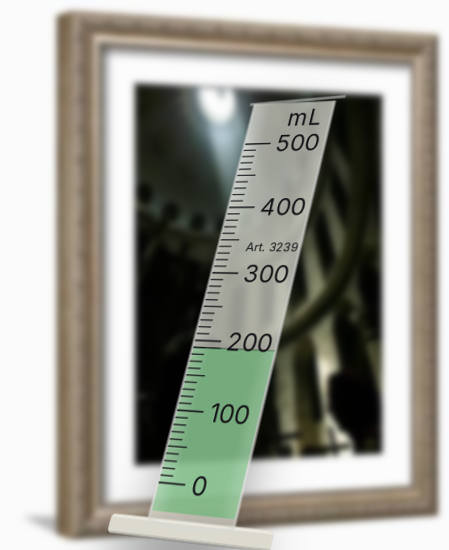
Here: 190 (mL)
